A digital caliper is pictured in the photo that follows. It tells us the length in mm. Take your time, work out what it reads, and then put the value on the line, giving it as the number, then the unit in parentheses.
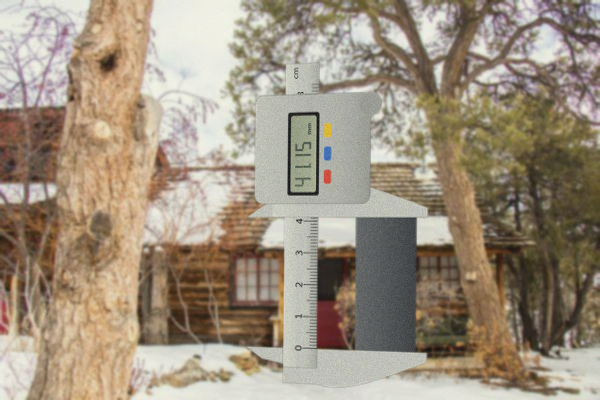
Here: 41.15 (mm)
